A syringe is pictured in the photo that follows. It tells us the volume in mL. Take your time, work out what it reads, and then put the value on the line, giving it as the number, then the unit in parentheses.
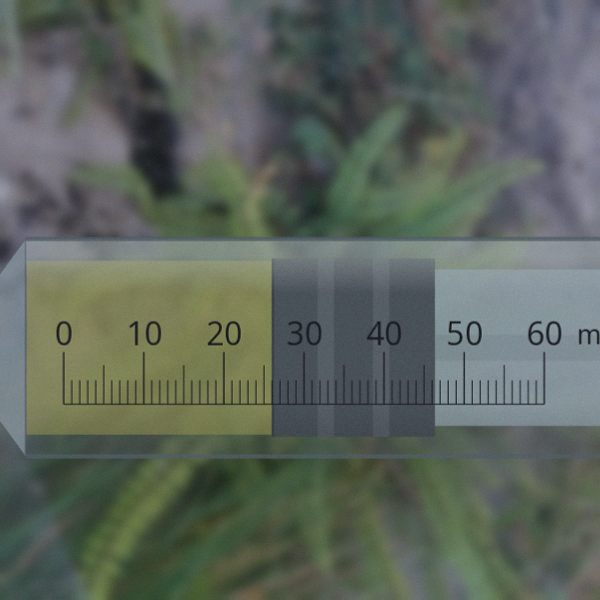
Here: 26 (mL)
